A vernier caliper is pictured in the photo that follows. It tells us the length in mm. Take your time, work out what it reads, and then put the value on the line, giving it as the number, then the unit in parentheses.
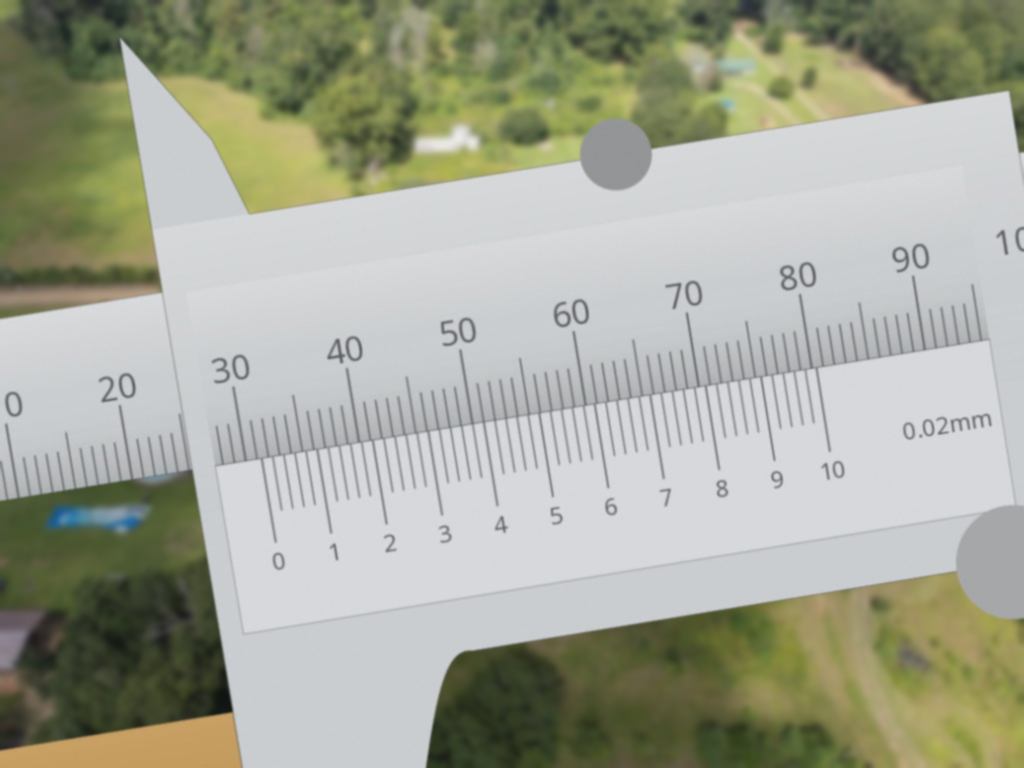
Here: 31.4 (mm)
